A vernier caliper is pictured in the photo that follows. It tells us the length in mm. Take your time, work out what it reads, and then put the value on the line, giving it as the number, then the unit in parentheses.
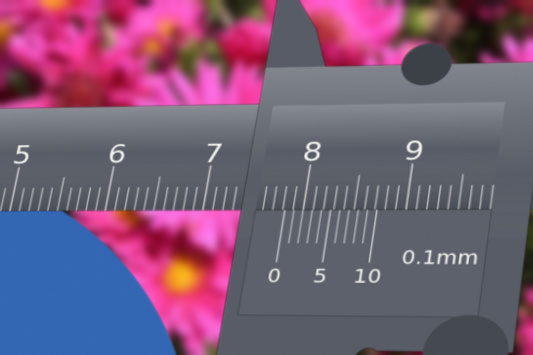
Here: 78.2 (mm)
